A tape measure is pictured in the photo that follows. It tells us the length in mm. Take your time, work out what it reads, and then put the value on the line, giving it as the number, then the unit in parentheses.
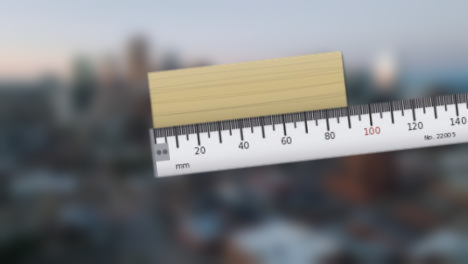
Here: 90 (mm)
